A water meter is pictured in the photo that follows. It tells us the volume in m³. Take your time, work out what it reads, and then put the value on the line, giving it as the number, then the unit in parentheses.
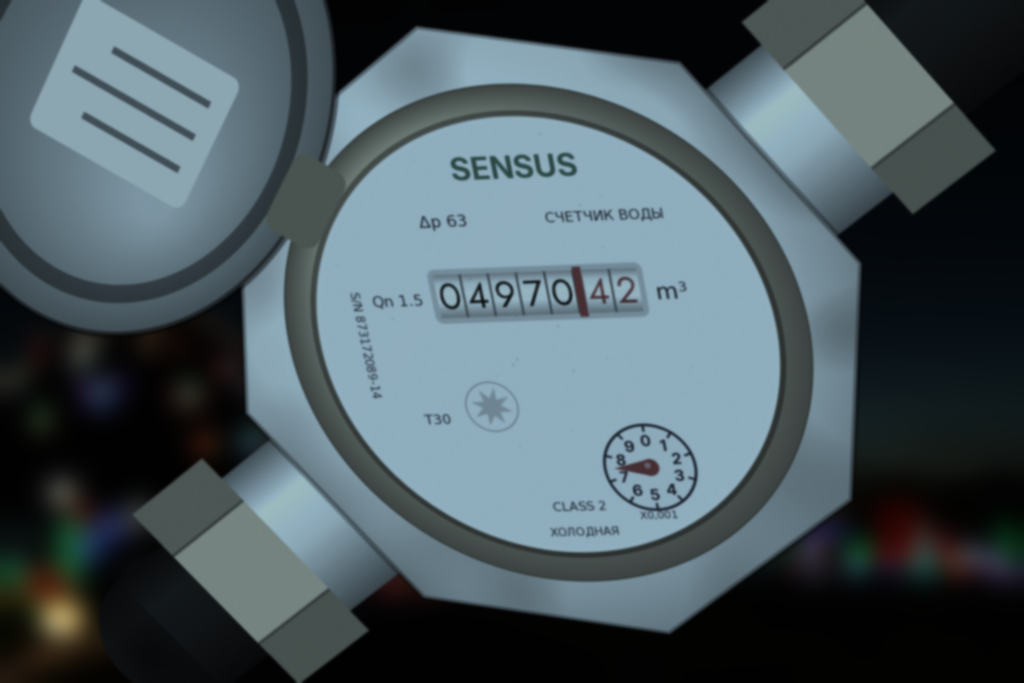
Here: 4970.427 (m³)
